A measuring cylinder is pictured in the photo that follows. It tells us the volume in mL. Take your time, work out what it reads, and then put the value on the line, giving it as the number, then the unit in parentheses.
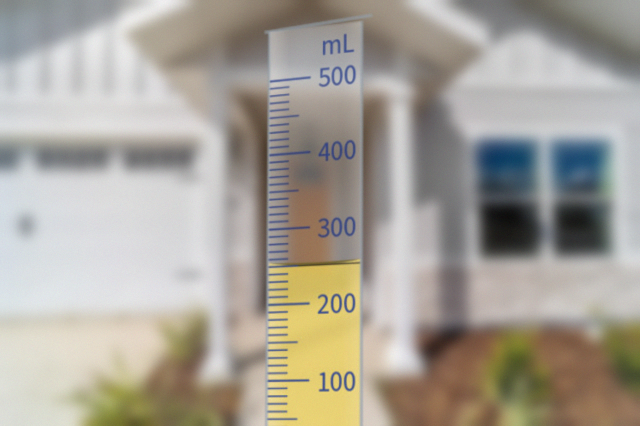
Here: 250 (mL)
